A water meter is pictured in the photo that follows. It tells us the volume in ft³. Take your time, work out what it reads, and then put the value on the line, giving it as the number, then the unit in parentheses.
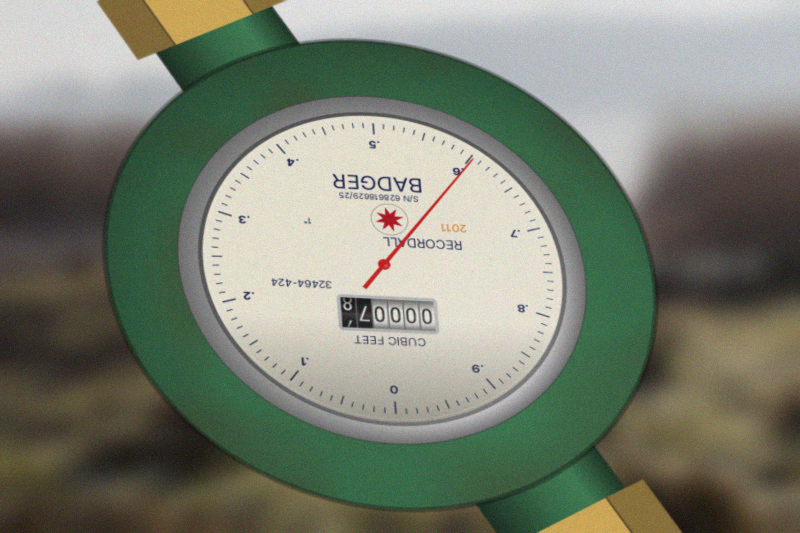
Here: 77.60 (ft³)
